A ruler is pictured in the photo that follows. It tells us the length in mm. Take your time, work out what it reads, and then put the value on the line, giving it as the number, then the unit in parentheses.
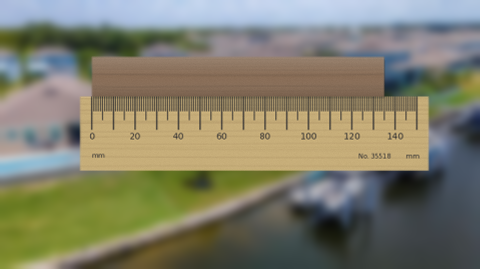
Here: 135 (mm)
